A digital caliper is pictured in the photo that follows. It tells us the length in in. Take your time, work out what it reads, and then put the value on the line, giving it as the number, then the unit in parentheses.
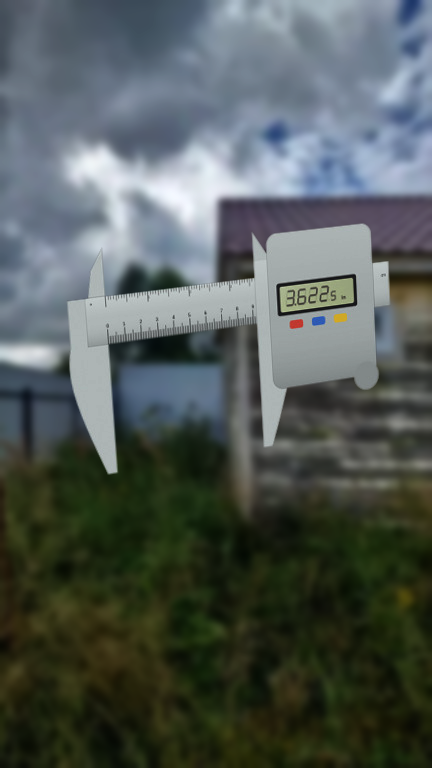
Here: 3.6225 (in)
